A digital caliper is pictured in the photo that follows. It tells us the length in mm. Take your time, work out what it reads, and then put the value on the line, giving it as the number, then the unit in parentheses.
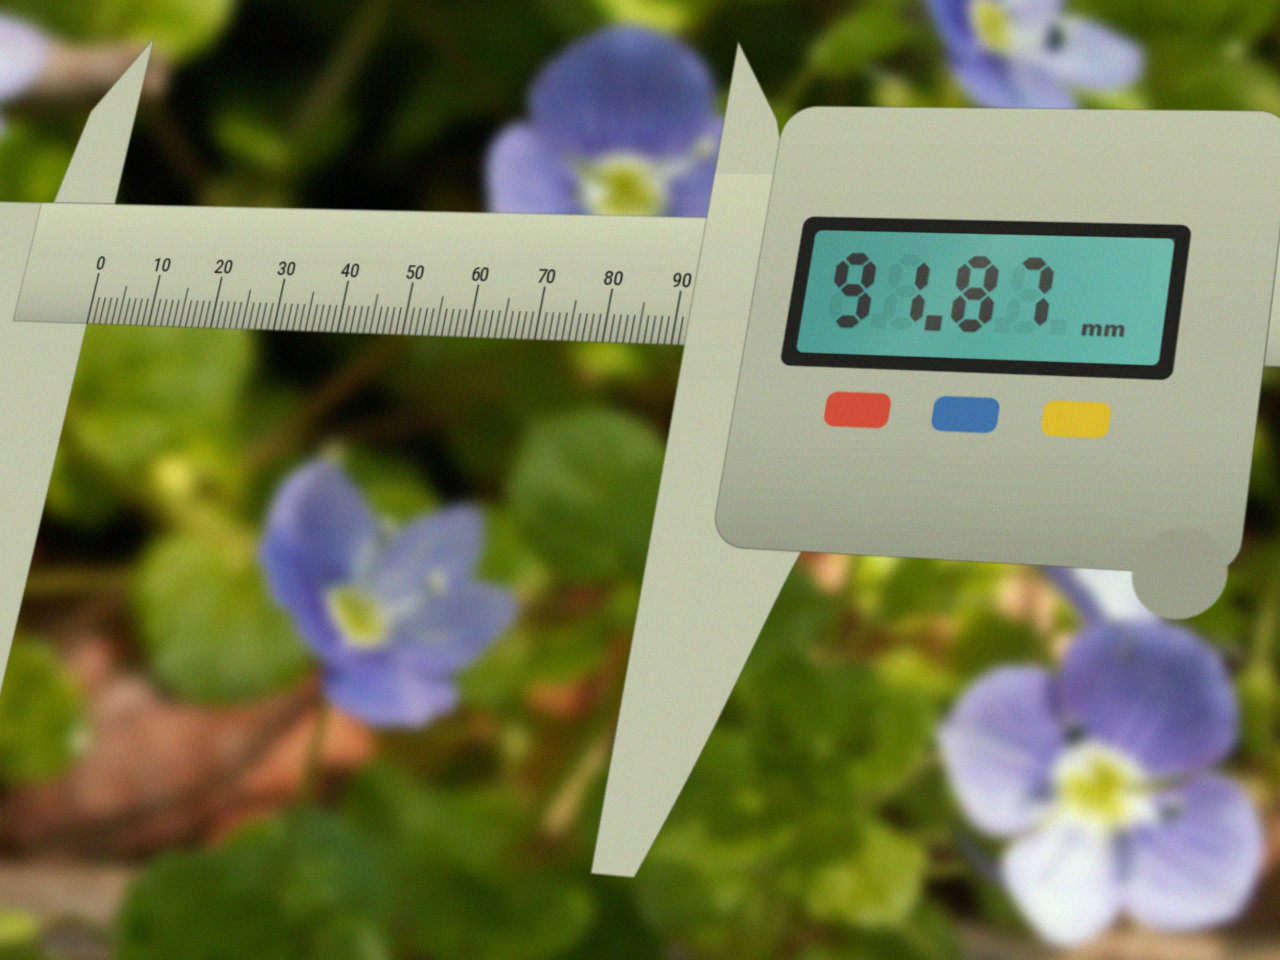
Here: 91.87 (mm)
